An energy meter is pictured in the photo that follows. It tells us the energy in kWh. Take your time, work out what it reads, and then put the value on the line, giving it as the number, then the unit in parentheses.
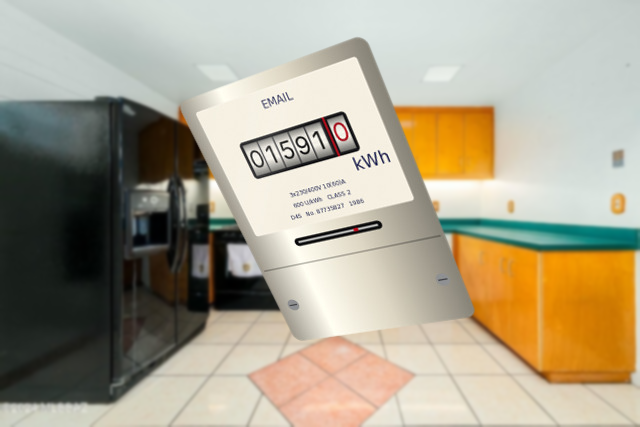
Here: 1591.0 (kWh)
